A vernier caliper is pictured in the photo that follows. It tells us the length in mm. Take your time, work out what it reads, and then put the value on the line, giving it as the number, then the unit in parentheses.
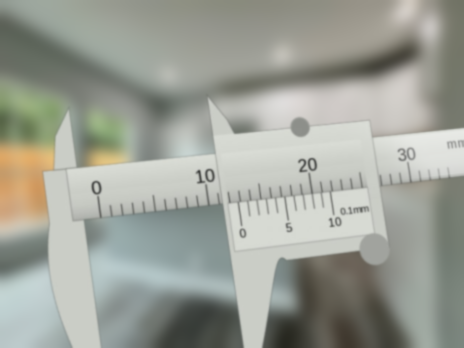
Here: 12.8 (mm)
